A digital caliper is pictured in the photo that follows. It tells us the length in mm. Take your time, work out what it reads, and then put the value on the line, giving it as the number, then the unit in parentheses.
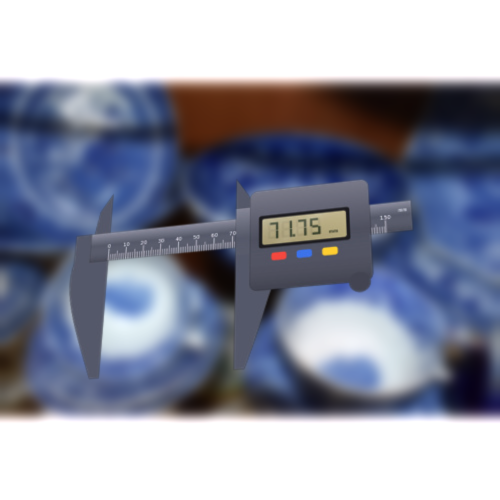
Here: 71.75 (mm)
